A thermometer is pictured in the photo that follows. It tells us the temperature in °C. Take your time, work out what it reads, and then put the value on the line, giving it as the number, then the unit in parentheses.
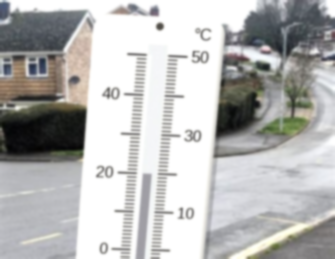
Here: 20 (°C)
